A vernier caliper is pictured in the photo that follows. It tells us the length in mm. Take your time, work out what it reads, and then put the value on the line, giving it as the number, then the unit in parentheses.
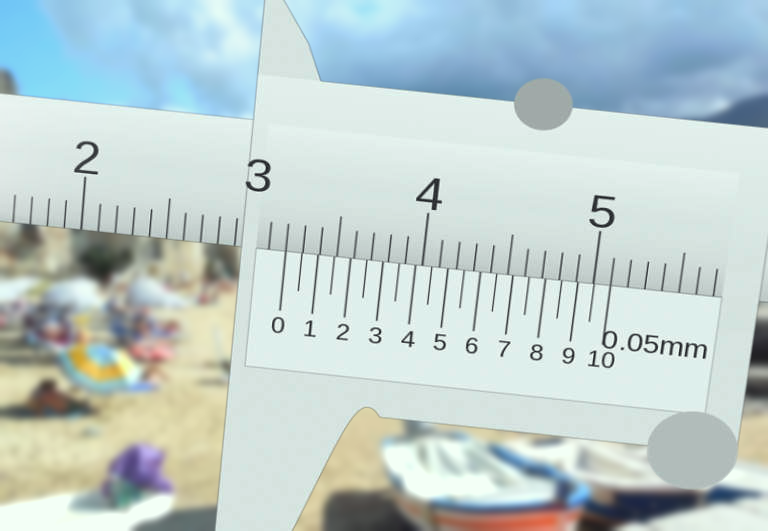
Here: 32.0 (mm)
